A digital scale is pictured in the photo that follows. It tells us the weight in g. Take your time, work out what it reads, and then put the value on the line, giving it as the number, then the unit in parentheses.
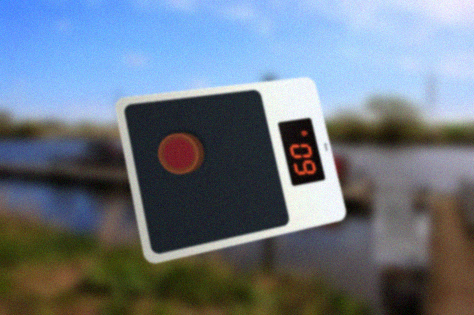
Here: 60 (g)
